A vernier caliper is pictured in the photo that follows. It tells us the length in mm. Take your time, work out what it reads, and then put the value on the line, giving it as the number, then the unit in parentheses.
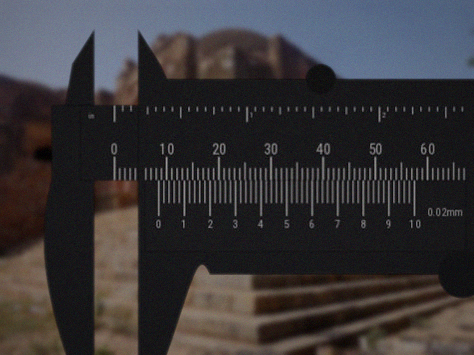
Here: 8.5 (mm)
